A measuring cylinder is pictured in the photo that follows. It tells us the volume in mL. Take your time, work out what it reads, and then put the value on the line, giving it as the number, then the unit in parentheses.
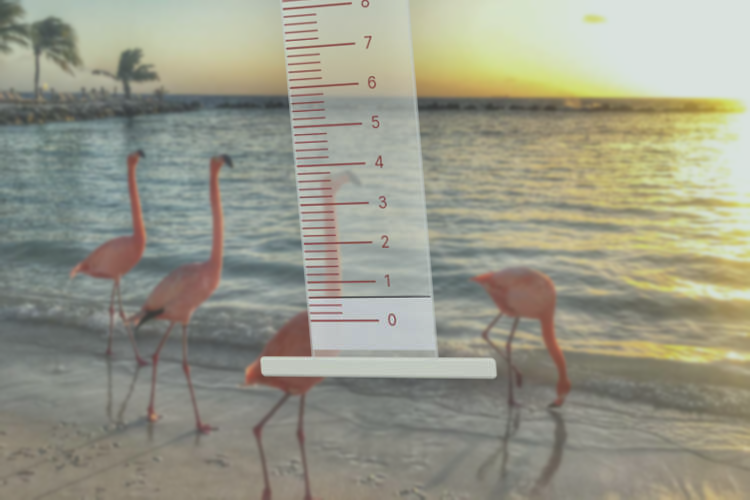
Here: 0.6 (mL)
